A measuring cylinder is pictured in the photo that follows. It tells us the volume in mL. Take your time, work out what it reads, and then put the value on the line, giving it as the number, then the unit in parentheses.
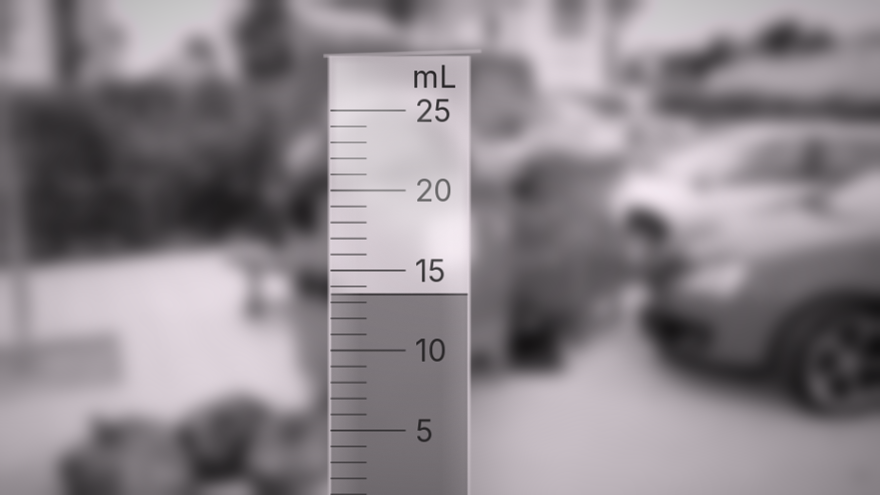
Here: 13.5 (mL)
